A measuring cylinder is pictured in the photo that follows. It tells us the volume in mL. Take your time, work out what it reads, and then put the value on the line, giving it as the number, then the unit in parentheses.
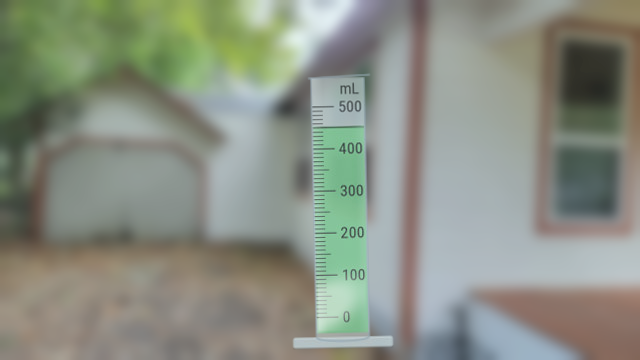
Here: 450 (mL)
